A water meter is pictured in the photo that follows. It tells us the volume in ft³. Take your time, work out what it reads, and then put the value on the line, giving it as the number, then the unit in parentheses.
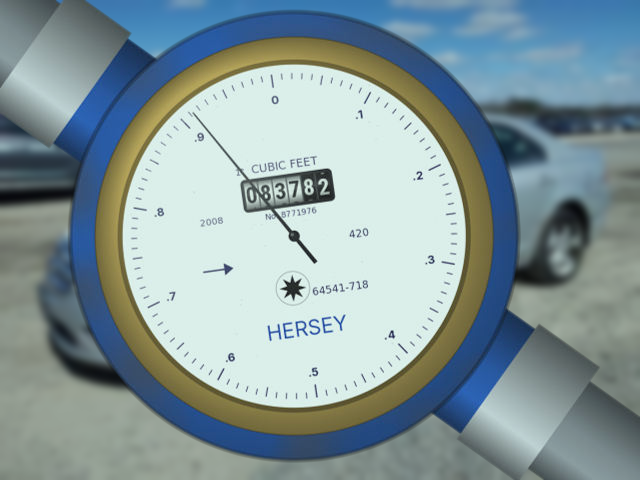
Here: 83781.91 (ft³)
